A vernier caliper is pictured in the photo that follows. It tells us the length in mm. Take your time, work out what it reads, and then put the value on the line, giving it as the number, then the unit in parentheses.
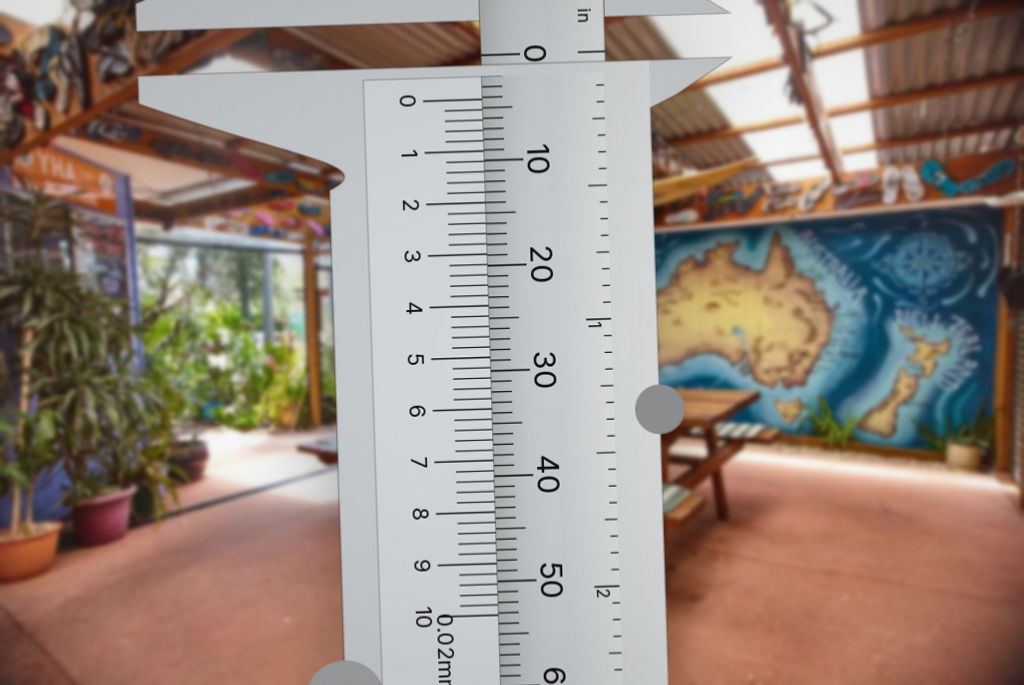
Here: 4.2 (mm)
